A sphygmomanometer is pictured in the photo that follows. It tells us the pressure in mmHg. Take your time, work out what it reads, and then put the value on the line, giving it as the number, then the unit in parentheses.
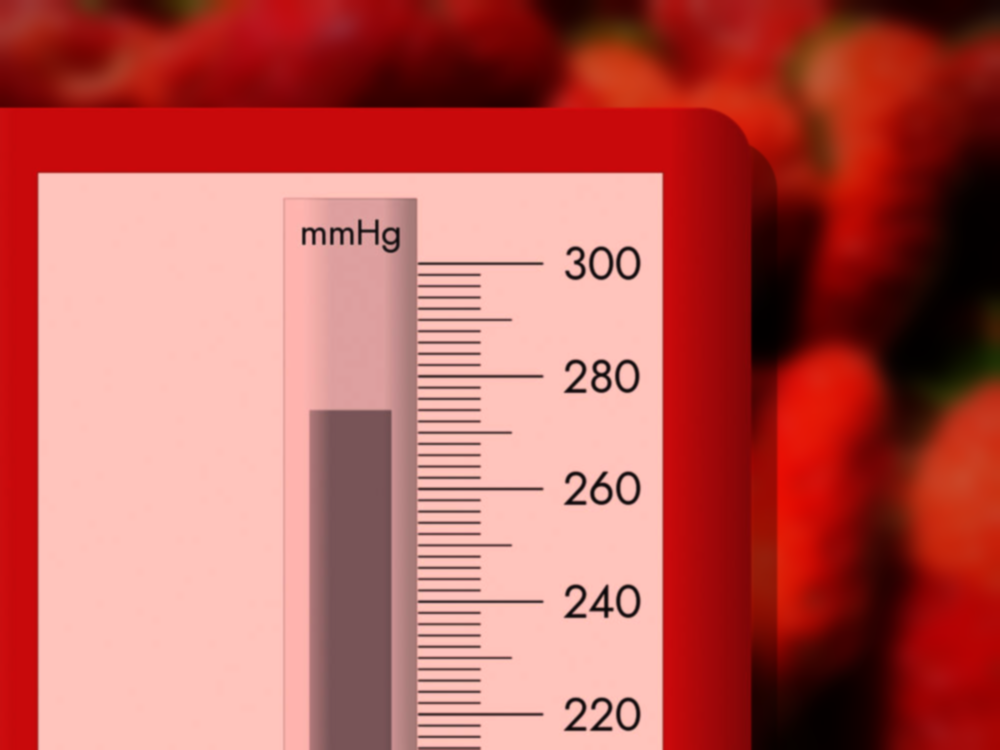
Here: 274 (mmHg)
